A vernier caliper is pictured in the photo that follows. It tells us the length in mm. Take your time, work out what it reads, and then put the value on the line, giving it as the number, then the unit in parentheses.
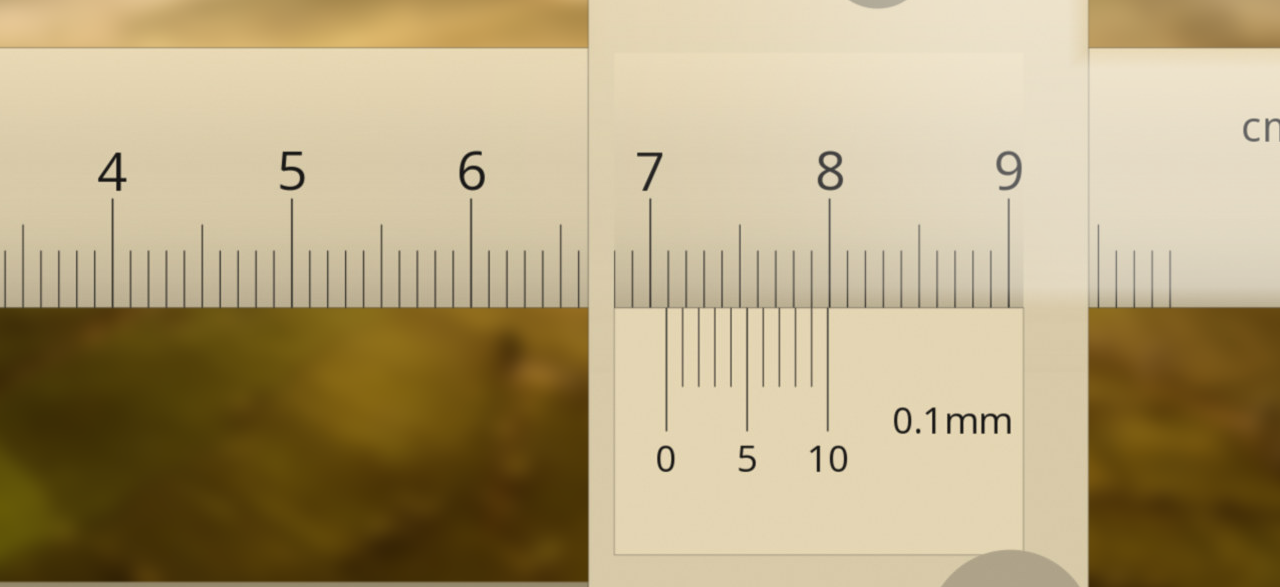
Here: 70.9 (mm)
